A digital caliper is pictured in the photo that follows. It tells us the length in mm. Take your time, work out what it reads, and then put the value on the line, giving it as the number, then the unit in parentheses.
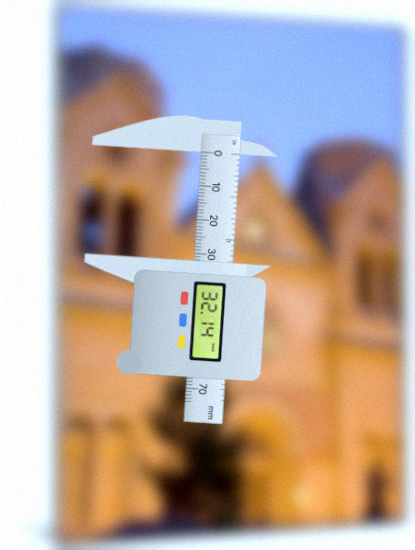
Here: 32.14 (mm)
